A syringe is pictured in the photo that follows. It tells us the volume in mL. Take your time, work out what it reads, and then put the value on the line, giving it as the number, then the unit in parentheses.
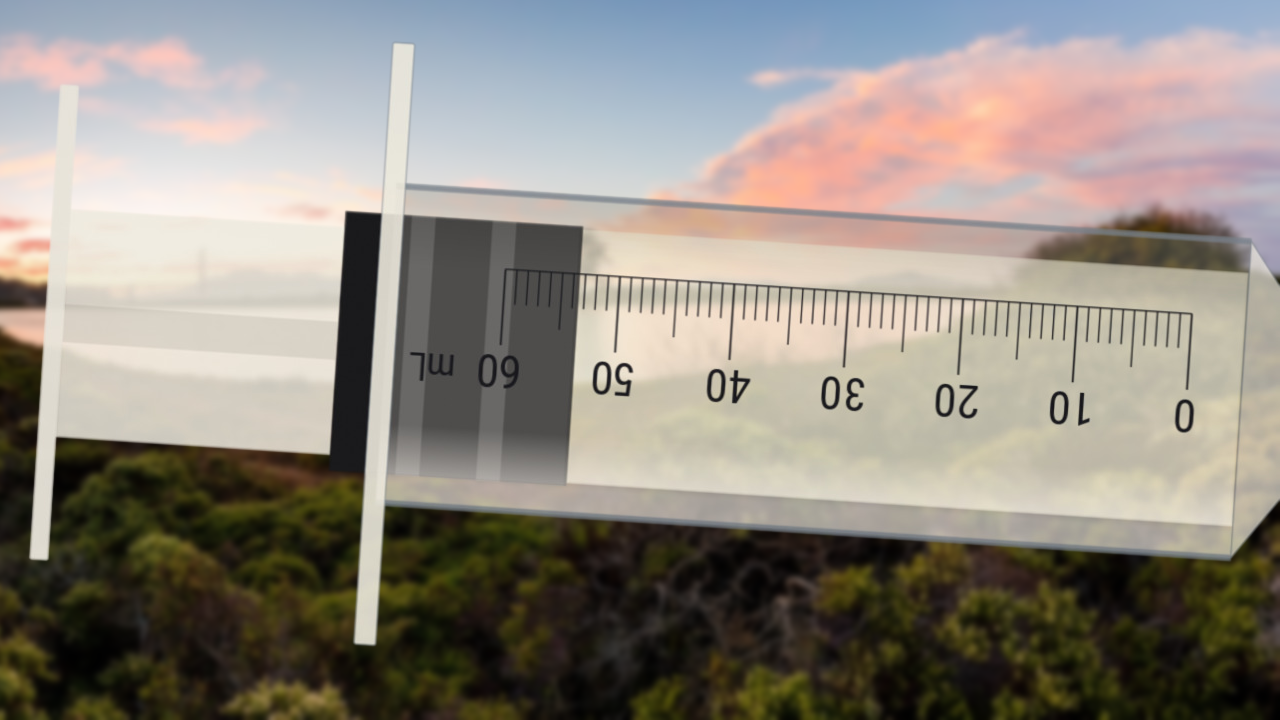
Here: 53.5 (mL)
